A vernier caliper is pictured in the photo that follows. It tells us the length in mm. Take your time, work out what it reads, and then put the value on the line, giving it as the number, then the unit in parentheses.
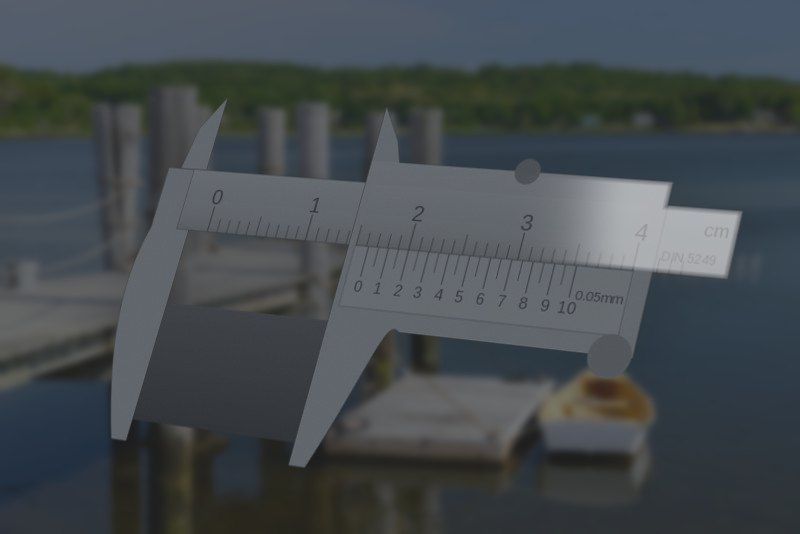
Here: 16.2 (mm)
